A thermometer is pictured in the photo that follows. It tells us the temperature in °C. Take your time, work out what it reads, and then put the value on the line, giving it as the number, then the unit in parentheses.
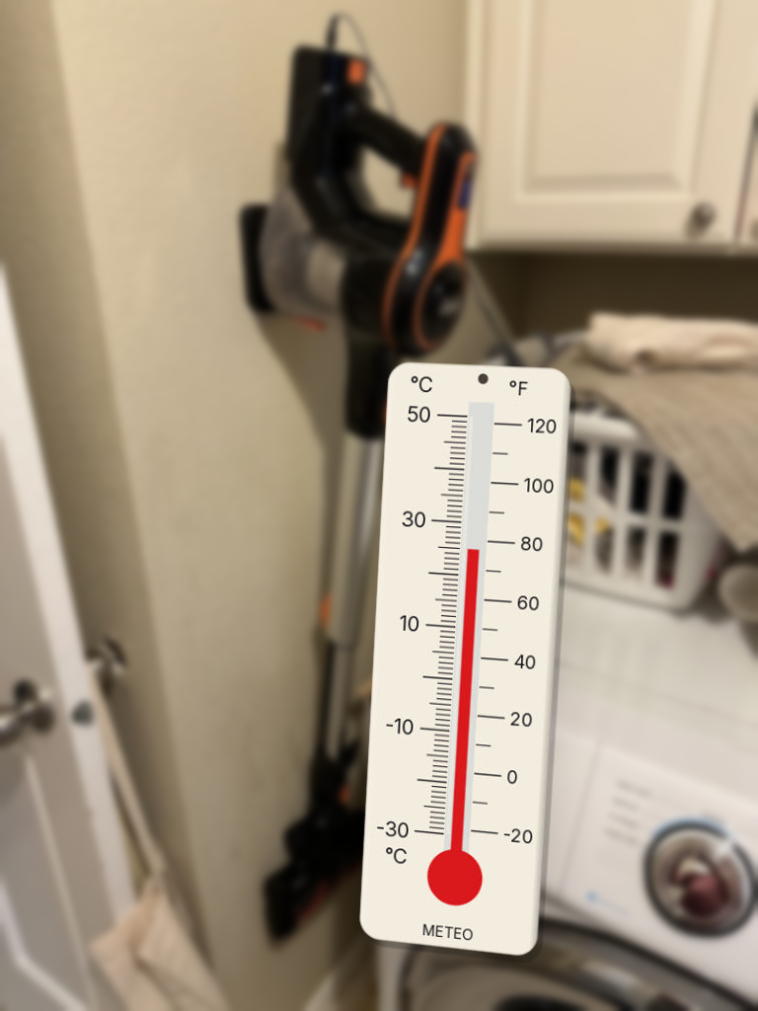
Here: 25 (°C)
